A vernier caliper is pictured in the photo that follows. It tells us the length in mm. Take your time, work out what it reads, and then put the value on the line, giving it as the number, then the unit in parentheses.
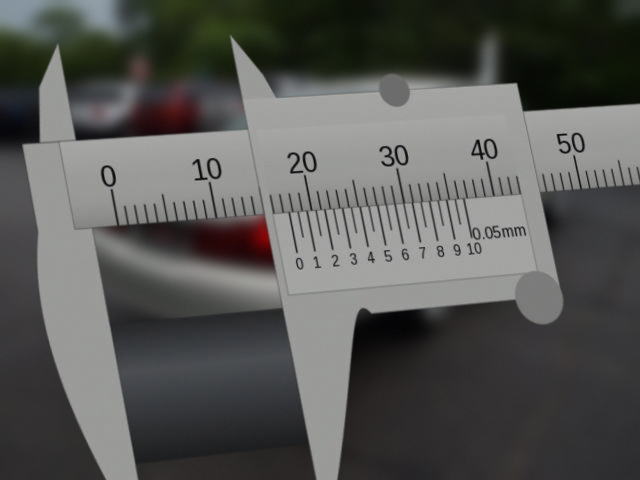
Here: 17.6 (mm)
